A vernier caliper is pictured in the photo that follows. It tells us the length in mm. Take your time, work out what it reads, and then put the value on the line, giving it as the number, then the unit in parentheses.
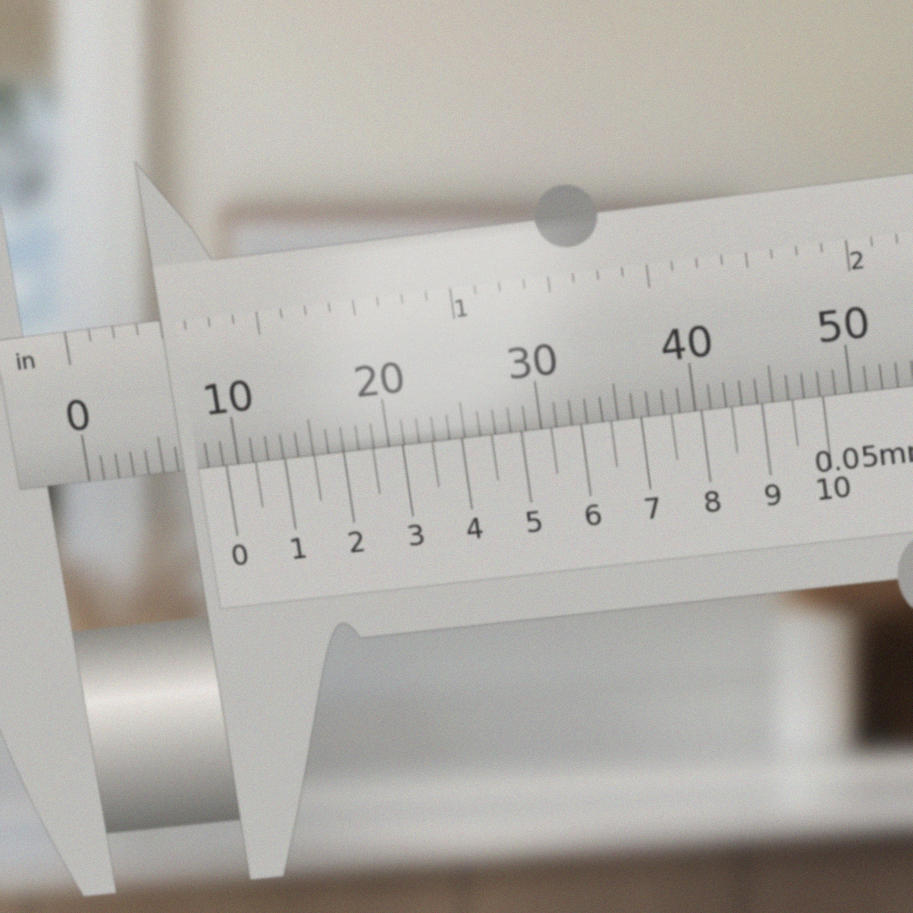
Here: 9.2 (mm)
